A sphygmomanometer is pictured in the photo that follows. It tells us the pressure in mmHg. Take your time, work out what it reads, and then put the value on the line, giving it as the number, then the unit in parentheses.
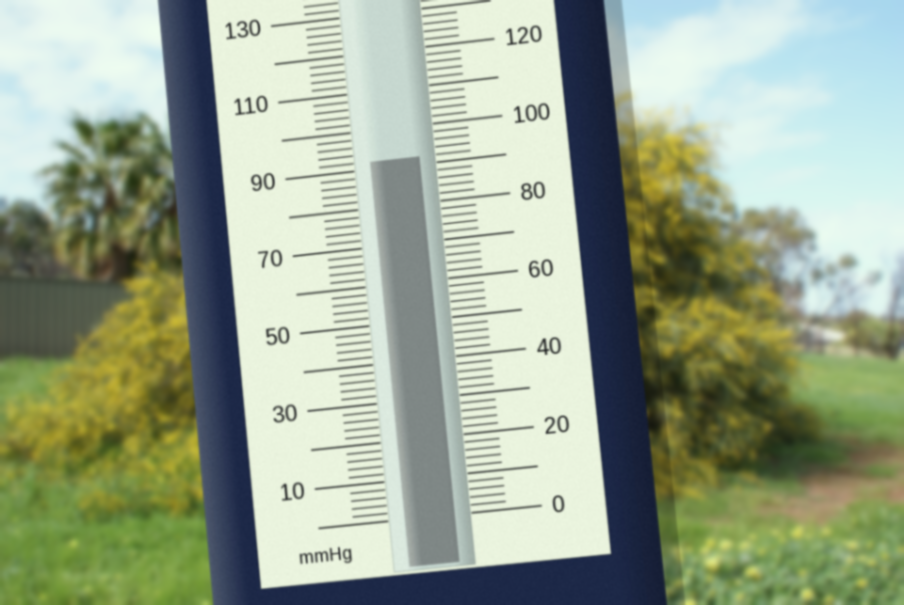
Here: 92 (mmHg)
